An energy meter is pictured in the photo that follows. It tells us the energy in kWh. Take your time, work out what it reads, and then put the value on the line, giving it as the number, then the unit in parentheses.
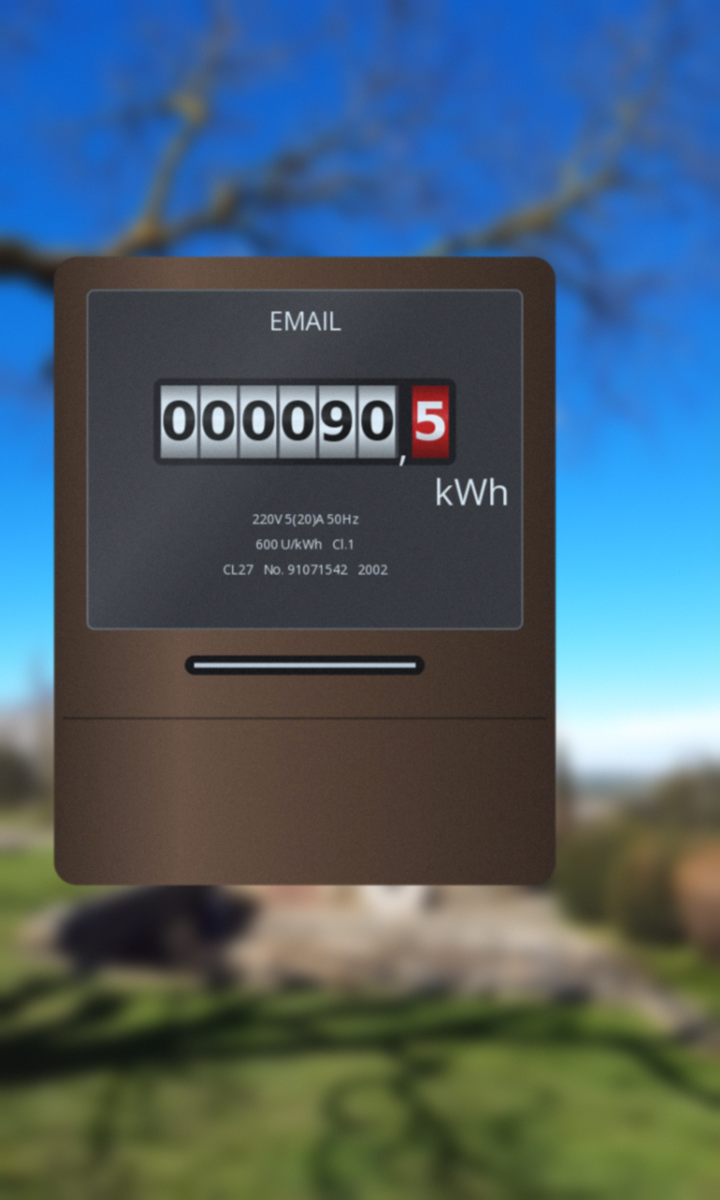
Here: 90.5 (kWh)
